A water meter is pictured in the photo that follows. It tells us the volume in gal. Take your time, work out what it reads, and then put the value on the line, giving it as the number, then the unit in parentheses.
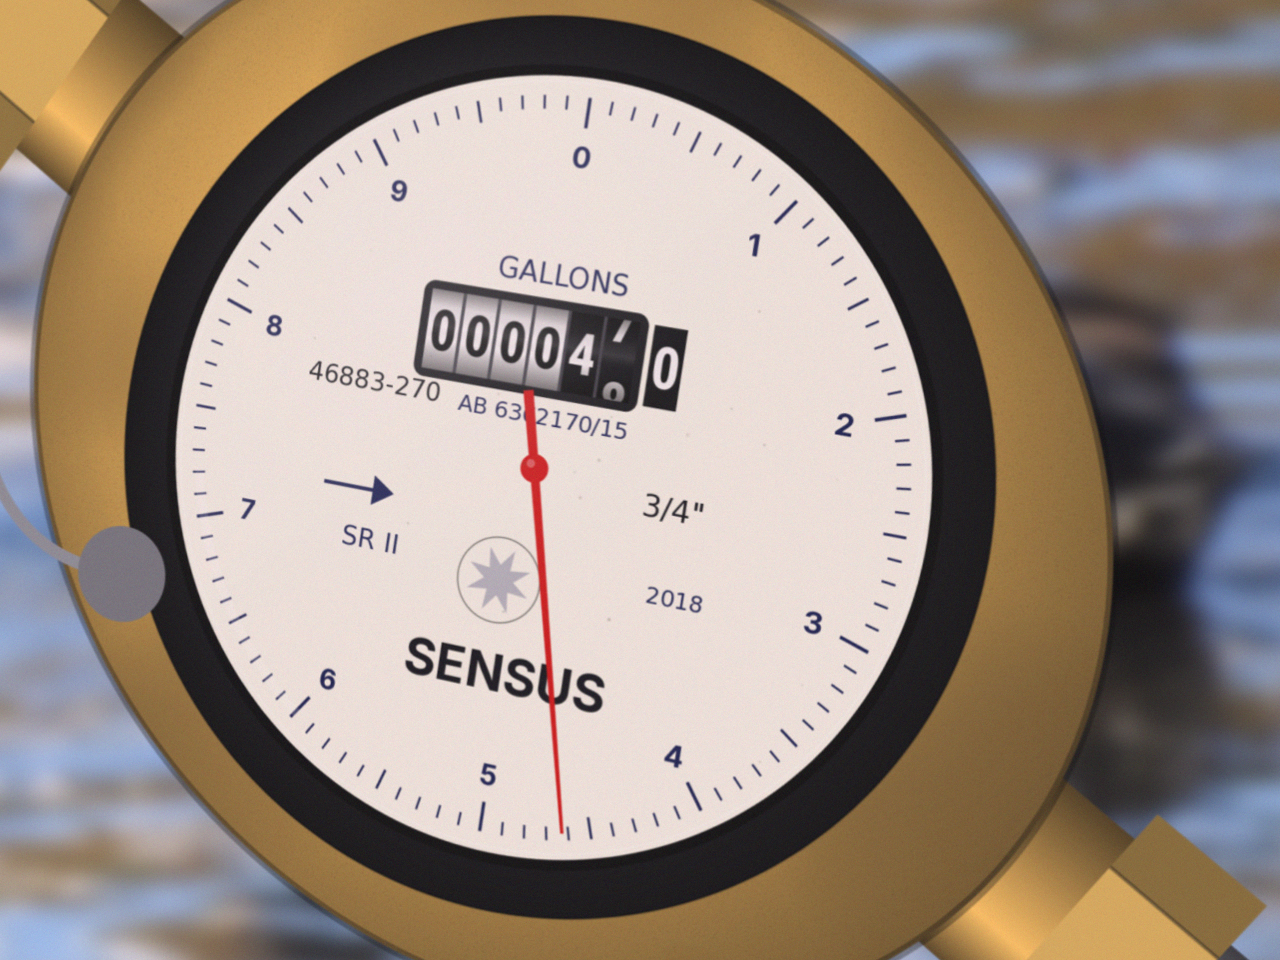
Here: 474.6 (gal)
